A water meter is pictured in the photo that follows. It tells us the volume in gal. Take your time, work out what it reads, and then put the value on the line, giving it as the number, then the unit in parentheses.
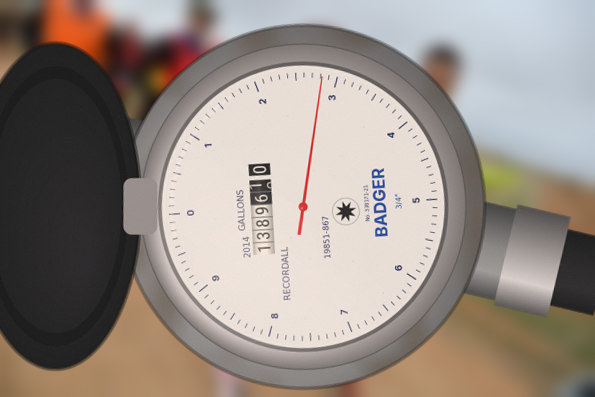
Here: 1389612.8 (gal)
